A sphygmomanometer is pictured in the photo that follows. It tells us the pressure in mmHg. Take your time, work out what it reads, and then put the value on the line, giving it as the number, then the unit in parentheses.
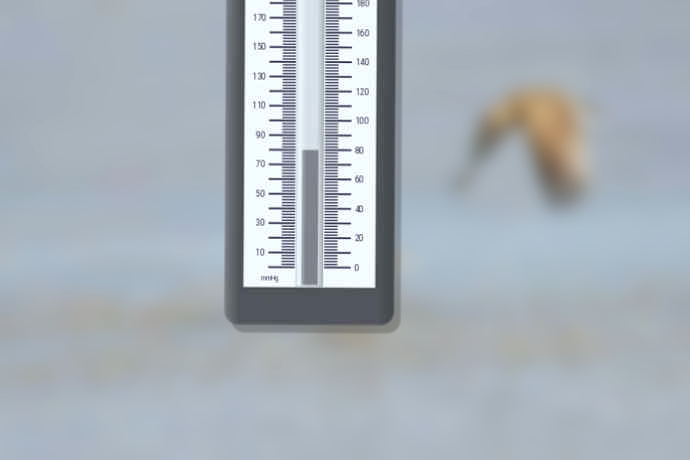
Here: 80 (mmHg)
